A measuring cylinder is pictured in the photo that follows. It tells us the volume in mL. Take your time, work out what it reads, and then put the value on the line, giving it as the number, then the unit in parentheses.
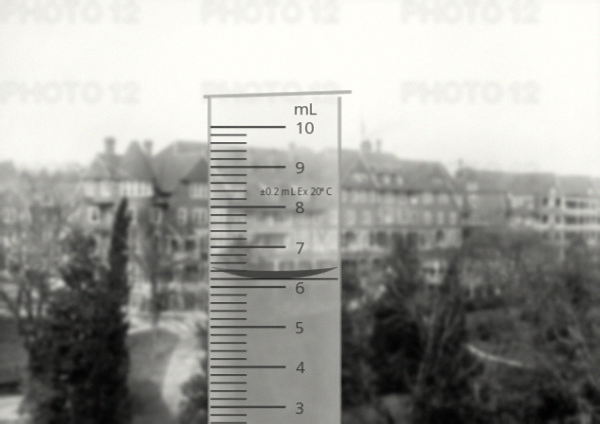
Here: 6.2 (mL)
